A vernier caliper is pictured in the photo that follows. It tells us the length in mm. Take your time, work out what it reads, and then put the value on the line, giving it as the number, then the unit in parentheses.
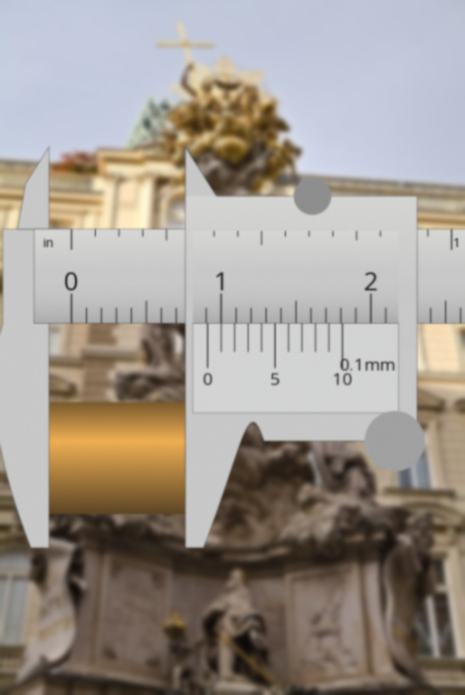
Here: 9.1 (mm)
